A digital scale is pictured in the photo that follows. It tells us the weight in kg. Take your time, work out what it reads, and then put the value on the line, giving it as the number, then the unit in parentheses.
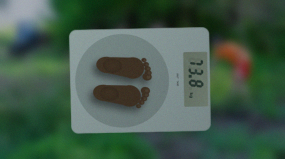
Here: 73.8 (kg)
